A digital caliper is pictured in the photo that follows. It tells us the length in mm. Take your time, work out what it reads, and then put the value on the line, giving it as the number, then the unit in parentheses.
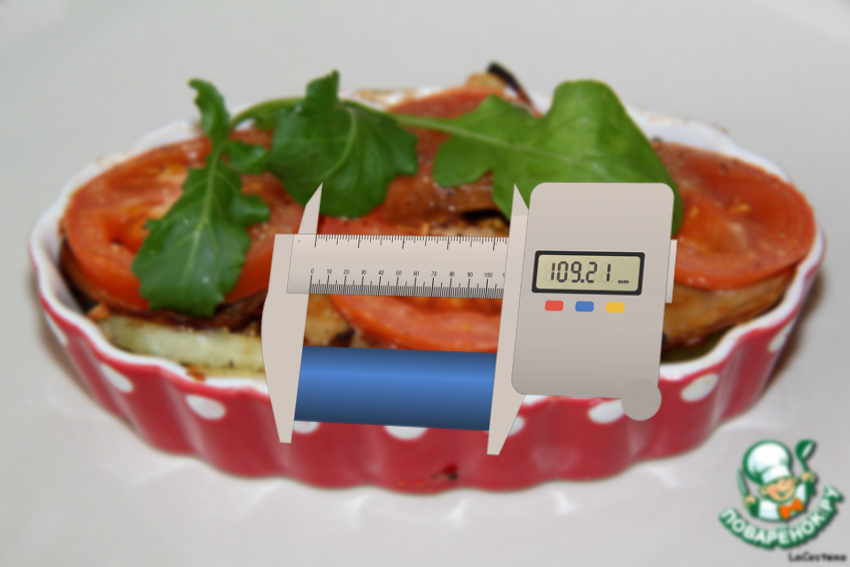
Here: 109.21 (mm)
